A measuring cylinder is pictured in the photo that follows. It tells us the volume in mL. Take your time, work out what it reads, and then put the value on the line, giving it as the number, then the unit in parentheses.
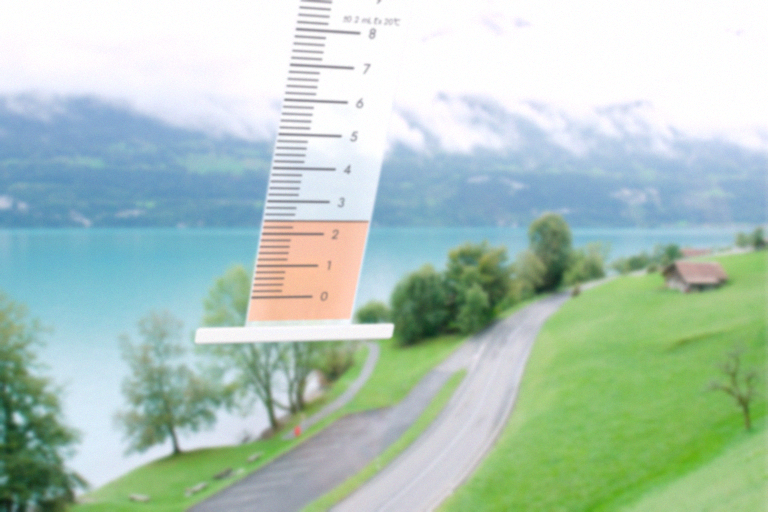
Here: 2.4 (mL)
